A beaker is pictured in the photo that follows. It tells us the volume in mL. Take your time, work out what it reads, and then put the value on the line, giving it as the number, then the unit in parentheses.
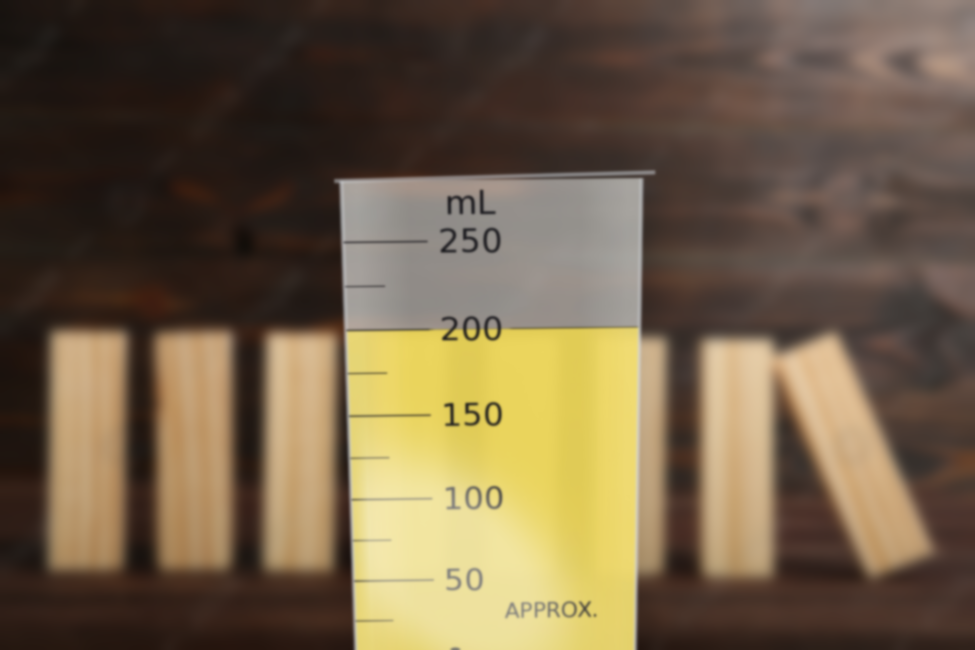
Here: 200 (mL)
